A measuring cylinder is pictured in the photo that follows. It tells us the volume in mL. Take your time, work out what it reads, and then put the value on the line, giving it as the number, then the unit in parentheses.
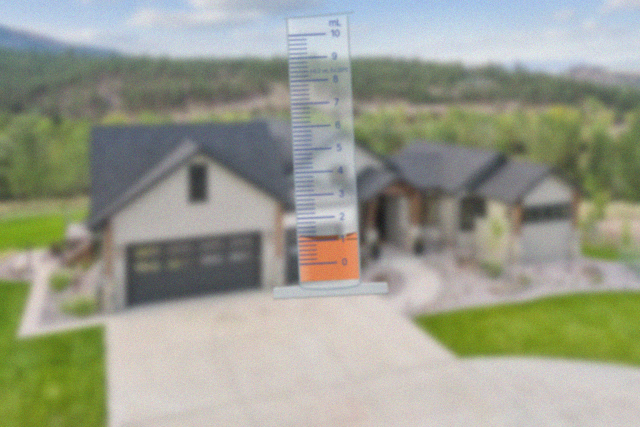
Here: 1 (mL)
